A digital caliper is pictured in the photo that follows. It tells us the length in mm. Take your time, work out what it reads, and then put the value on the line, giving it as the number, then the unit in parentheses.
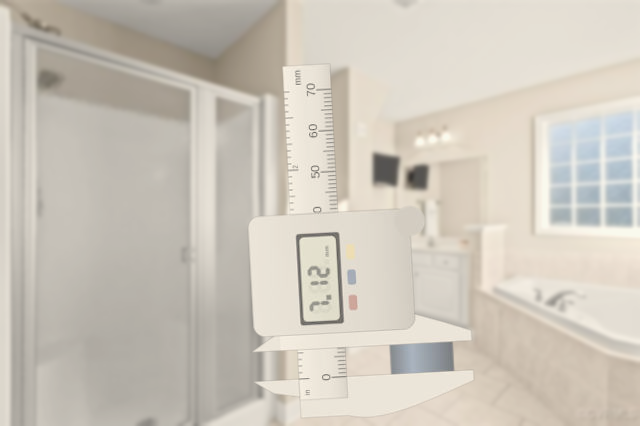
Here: 7.12 (mm)
